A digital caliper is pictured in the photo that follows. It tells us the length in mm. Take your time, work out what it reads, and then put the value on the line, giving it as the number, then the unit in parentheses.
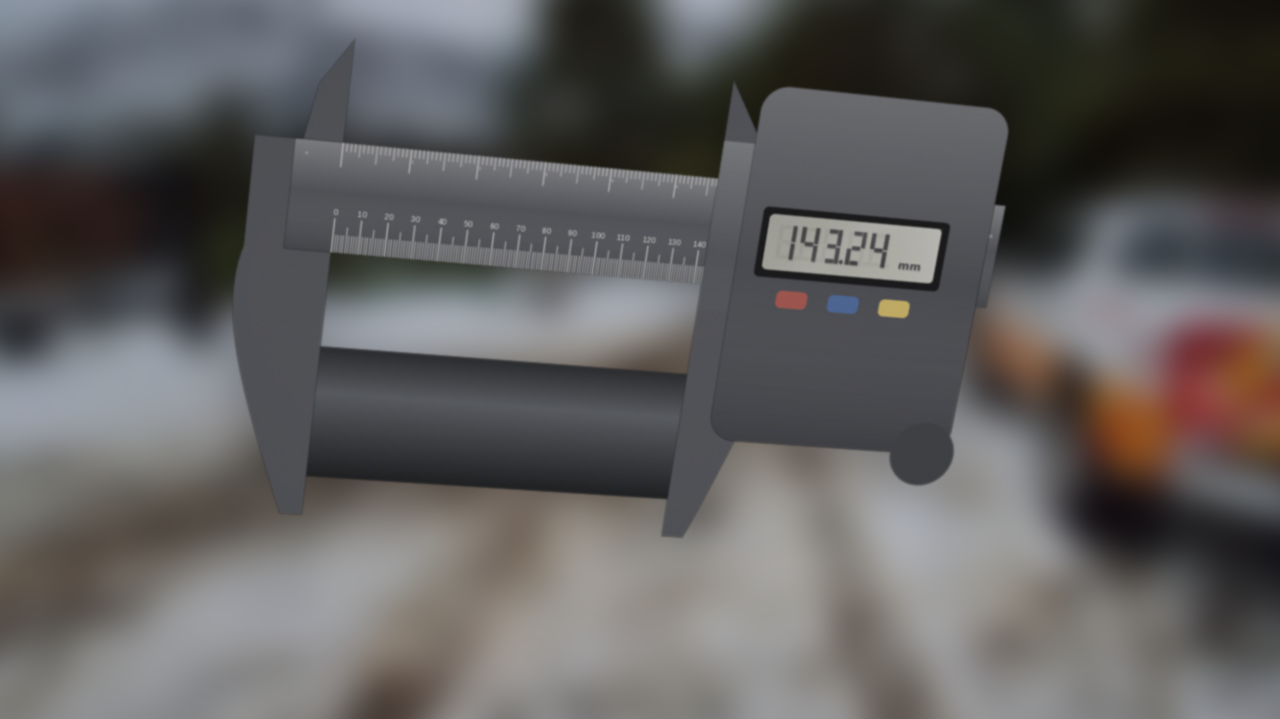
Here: 143.24 (mm)
